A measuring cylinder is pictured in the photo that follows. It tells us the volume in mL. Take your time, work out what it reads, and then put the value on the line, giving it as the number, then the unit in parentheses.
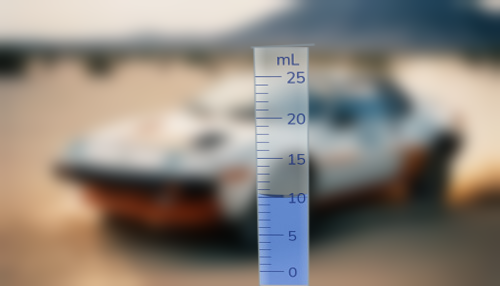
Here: 10 (mL)
